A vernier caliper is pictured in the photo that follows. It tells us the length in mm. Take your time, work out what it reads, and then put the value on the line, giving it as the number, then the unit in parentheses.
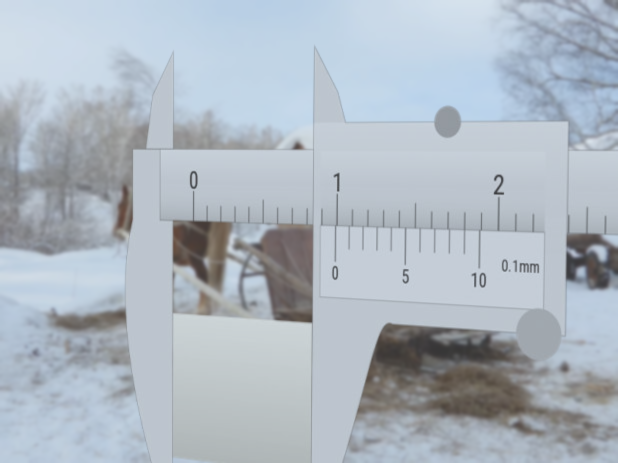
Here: 9.9 (mm)
